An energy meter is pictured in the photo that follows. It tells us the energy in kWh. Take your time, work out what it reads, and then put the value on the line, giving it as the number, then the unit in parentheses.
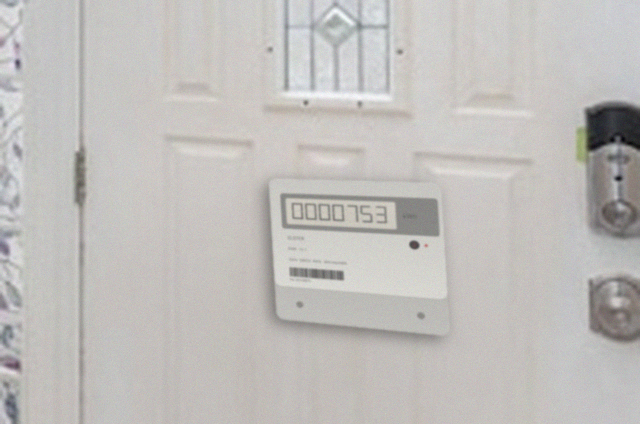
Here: 753 (kWh)
